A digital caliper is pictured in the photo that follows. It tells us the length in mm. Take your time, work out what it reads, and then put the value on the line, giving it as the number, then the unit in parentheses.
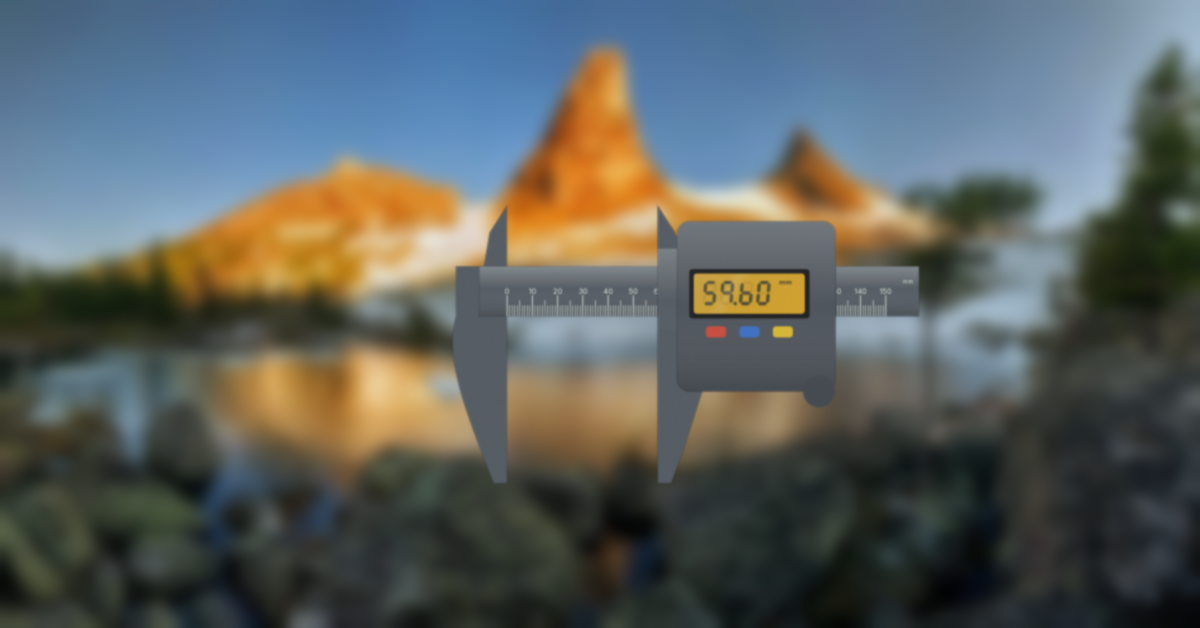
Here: 59.60 (mm)
